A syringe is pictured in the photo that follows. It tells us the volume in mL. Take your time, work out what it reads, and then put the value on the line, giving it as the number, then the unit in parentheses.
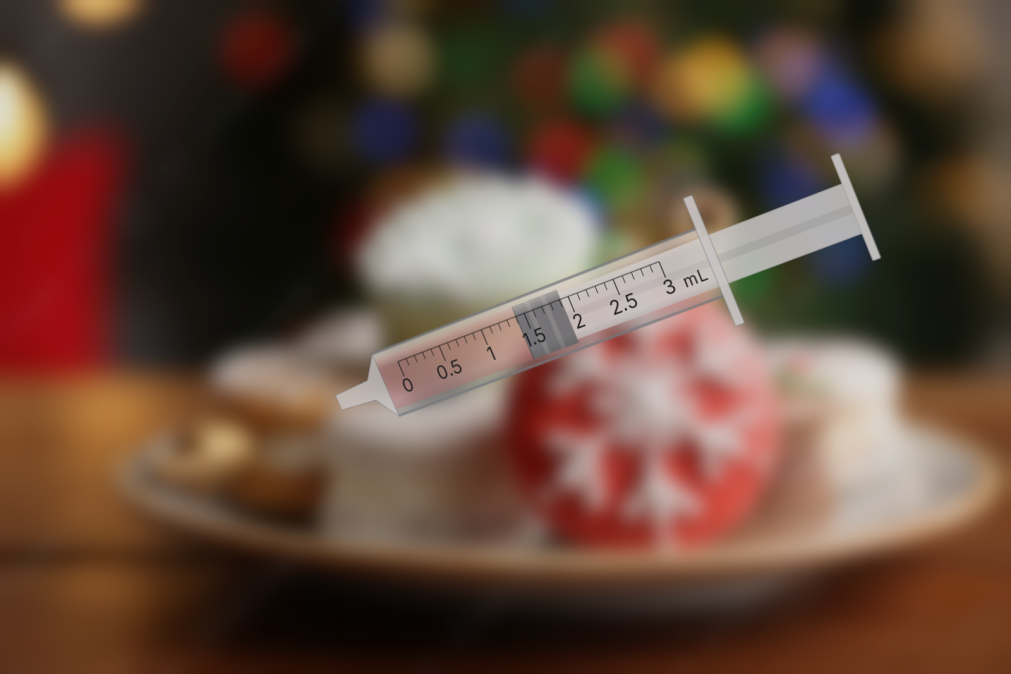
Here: 1.4 (mL)
